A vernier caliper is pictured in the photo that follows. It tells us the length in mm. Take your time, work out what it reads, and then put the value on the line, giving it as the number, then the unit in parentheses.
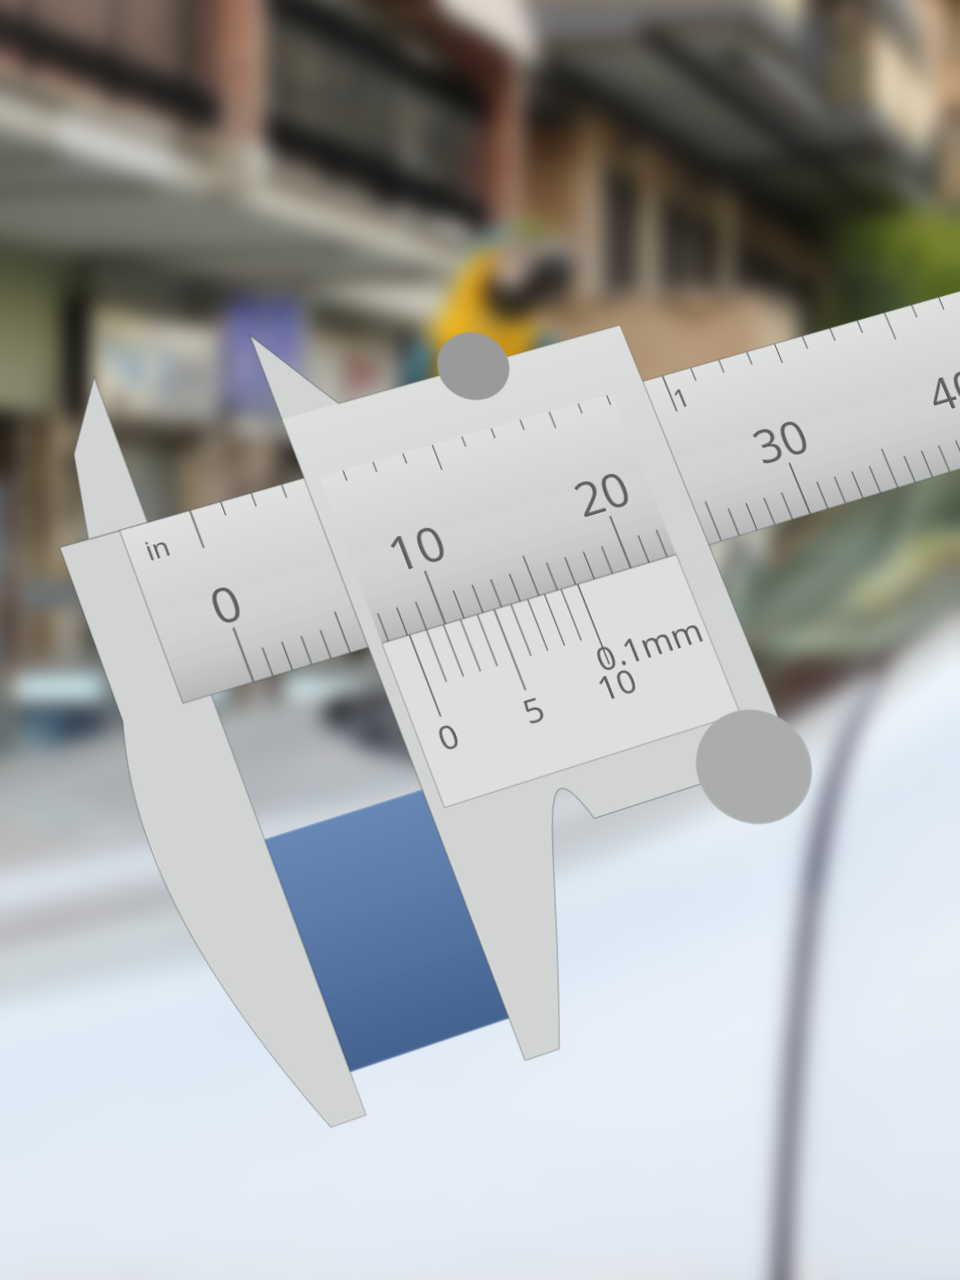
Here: 8.1 (mm)
